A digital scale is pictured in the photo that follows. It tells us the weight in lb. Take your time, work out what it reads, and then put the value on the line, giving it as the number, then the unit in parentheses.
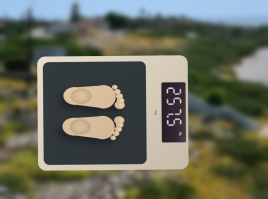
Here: 257.5 (lb)
